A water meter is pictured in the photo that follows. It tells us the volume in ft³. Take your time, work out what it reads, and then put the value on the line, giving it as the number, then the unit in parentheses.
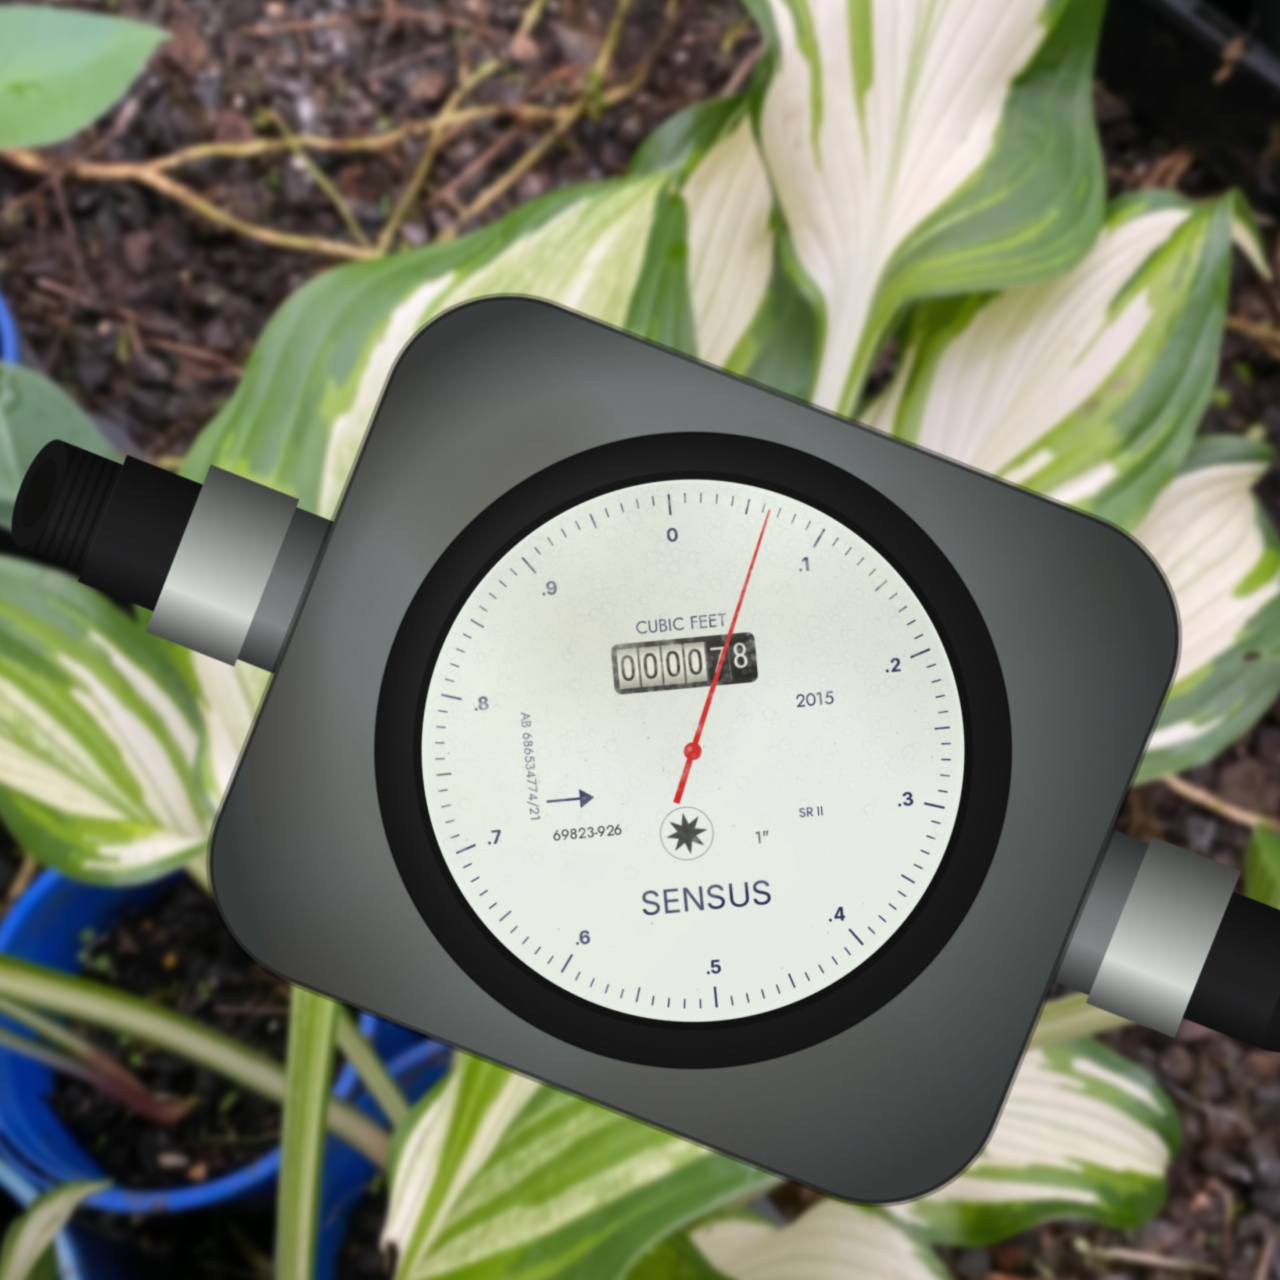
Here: 78.06 (ft³)
